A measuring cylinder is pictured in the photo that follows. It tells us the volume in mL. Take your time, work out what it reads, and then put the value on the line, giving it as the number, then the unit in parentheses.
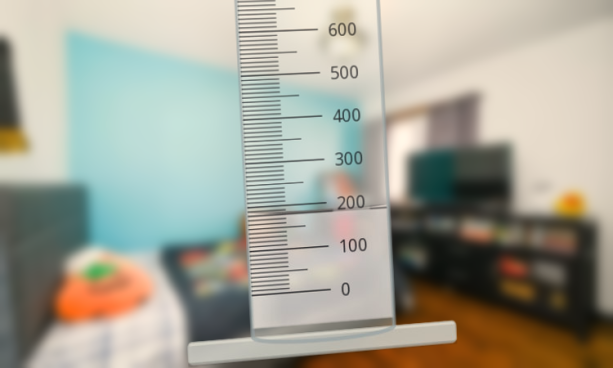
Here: 180 (mL)
